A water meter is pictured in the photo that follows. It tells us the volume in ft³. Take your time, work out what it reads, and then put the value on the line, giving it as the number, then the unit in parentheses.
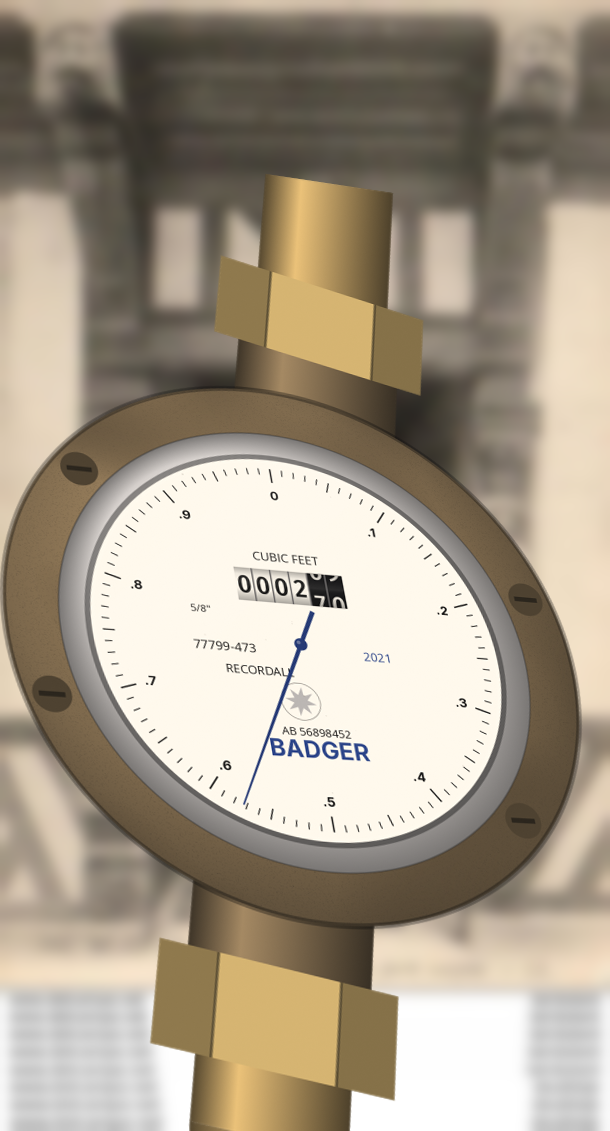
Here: 269.57 (ft³)
